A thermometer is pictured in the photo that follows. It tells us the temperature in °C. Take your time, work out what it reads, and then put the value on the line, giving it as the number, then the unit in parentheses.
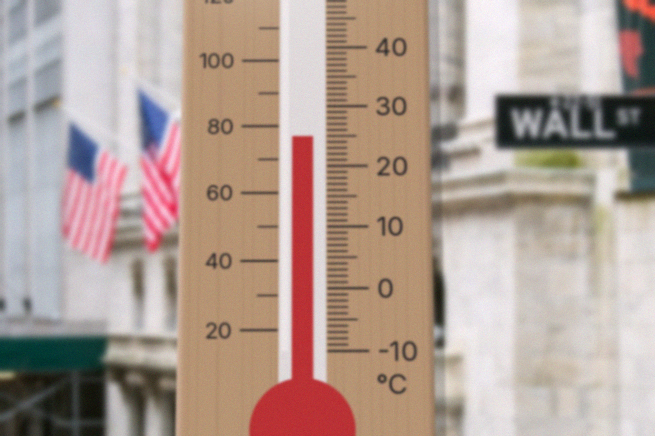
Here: 25 (°C)
